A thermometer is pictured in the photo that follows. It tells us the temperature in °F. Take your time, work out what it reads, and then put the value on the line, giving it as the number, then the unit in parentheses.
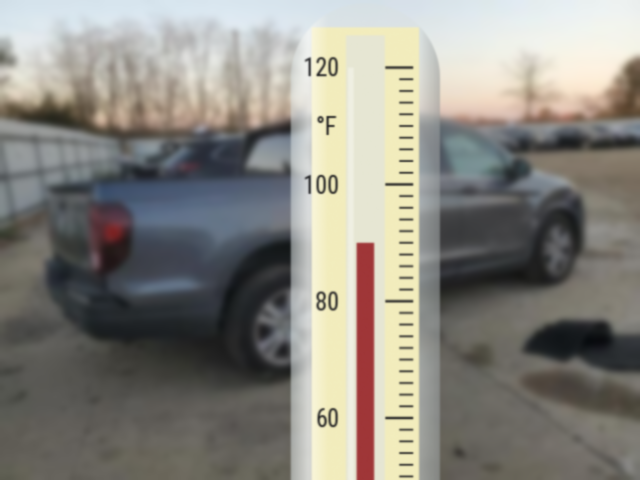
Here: 90 (°F)
